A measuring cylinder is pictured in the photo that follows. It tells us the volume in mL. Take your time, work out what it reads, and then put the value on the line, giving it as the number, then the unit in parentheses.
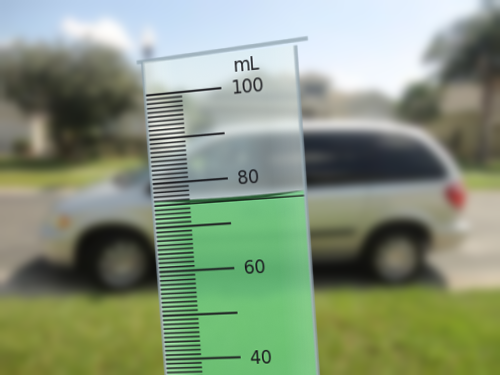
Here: 75 (mL)
